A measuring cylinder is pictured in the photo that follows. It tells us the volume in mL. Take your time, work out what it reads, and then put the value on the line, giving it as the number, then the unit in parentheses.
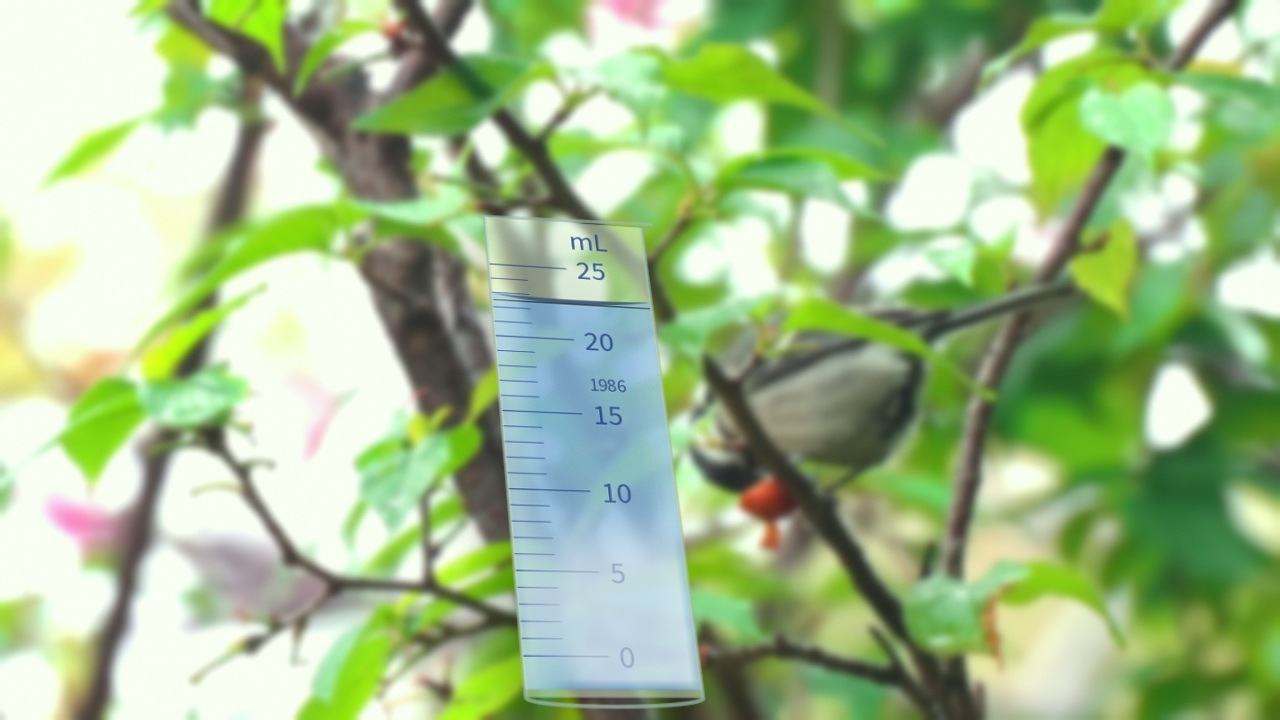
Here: 22.5 (mL)
